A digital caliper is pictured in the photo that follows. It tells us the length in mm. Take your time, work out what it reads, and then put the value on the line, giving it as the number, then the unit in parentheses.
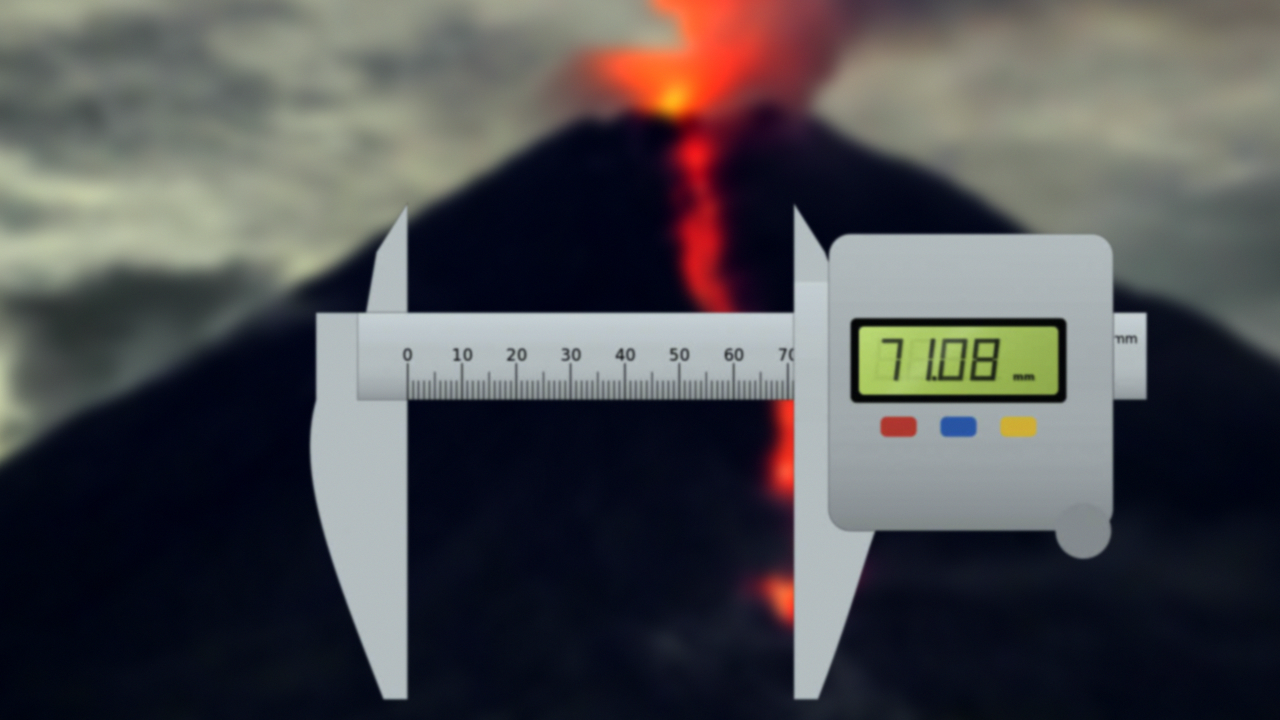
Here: 71.08 (mm)
